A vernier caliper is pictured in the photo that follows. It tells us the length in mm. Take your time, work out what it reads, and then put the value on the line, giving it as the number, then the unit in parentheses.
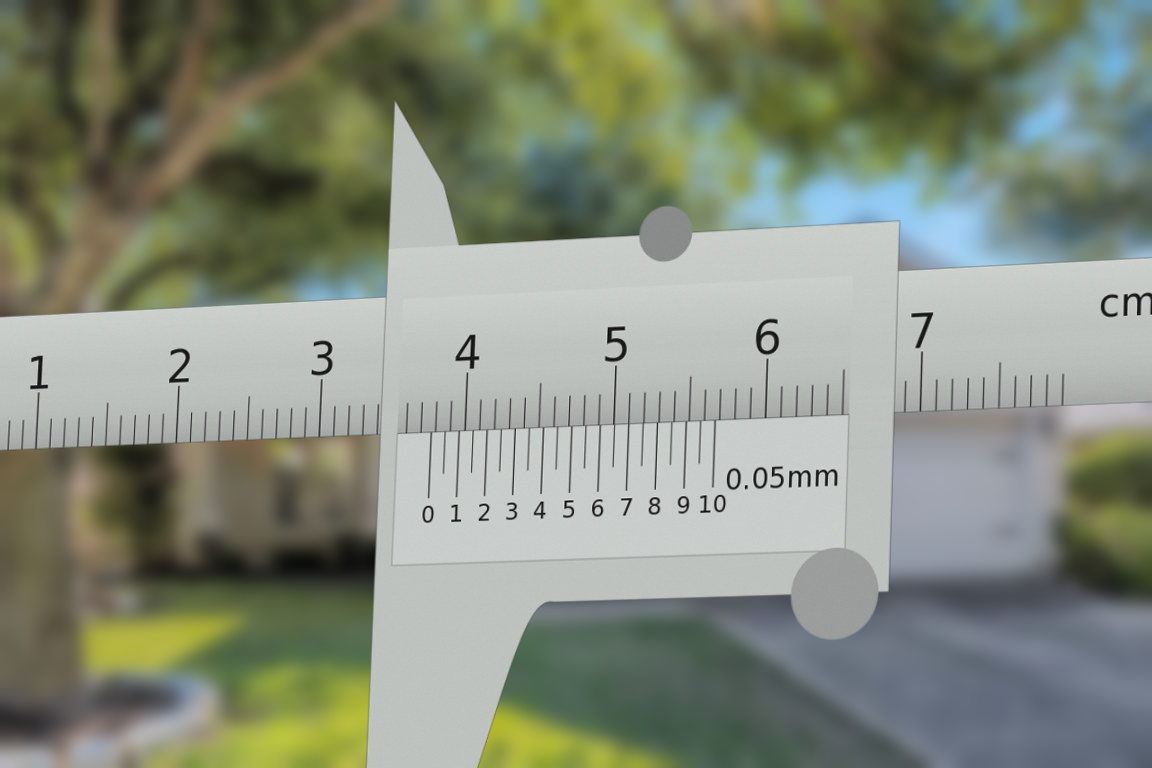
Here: 37.7 (mm)
